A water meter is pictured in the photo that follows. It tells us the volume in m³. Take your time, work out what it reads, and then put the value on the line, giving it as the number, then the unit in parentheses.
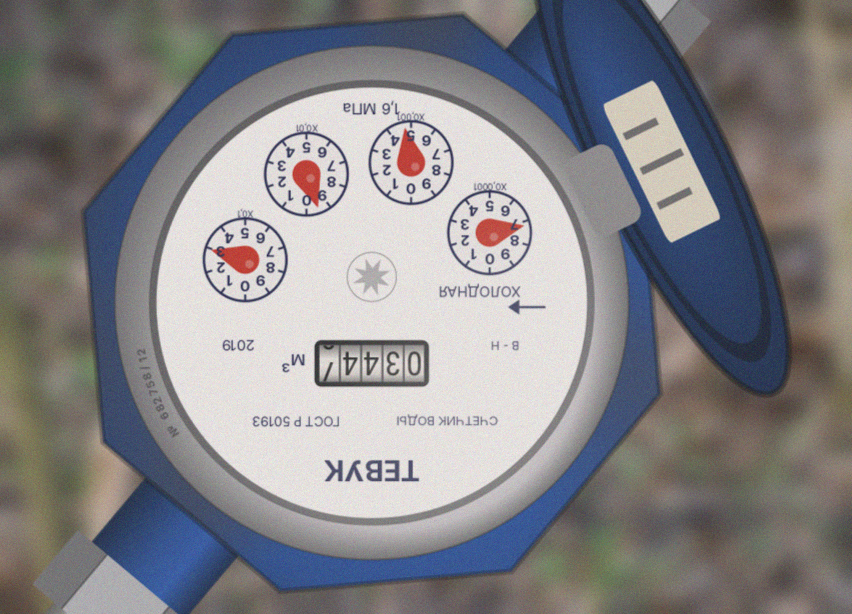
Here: 3447.2947 (m³)
